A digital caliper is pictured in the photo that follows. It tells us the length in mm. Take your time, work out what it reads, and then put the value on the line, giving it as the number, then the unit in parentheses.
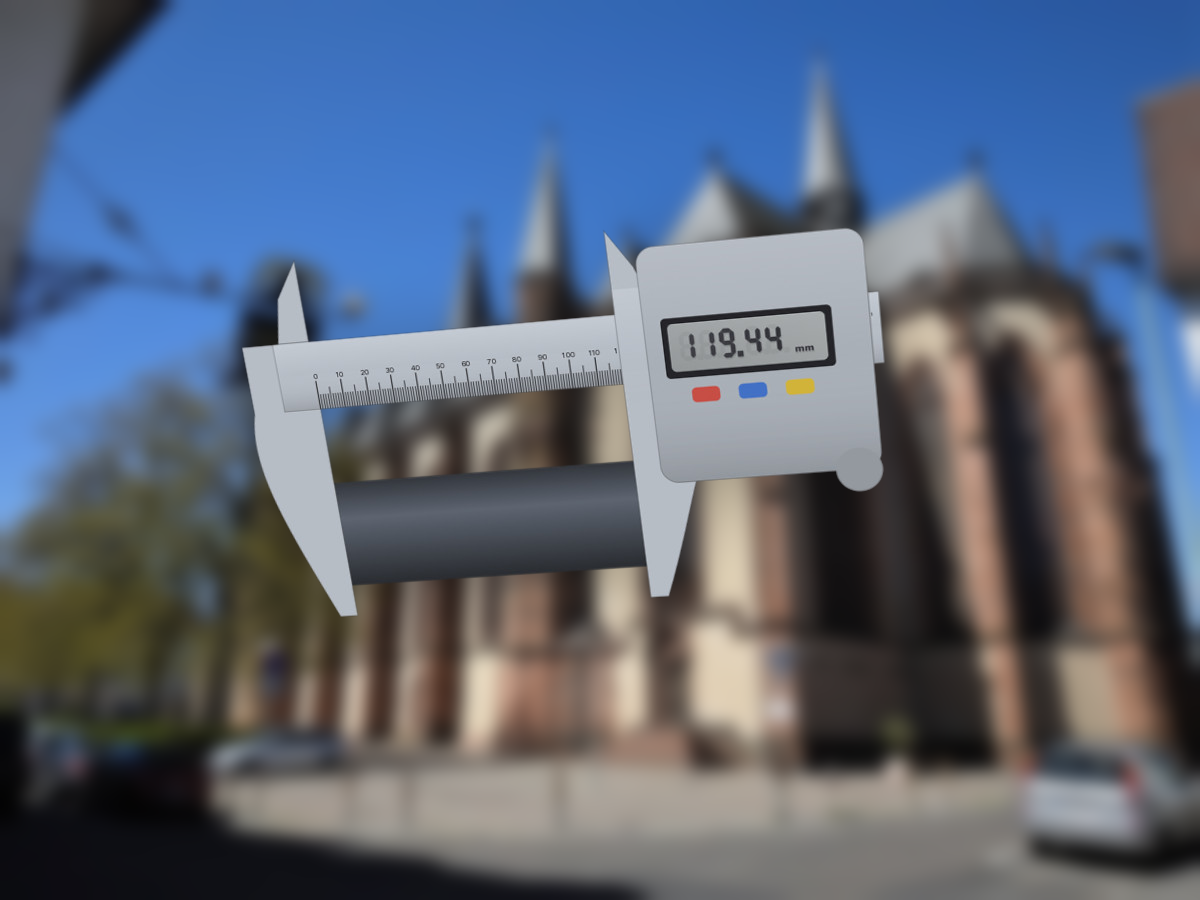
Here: 119.44 (mm)
